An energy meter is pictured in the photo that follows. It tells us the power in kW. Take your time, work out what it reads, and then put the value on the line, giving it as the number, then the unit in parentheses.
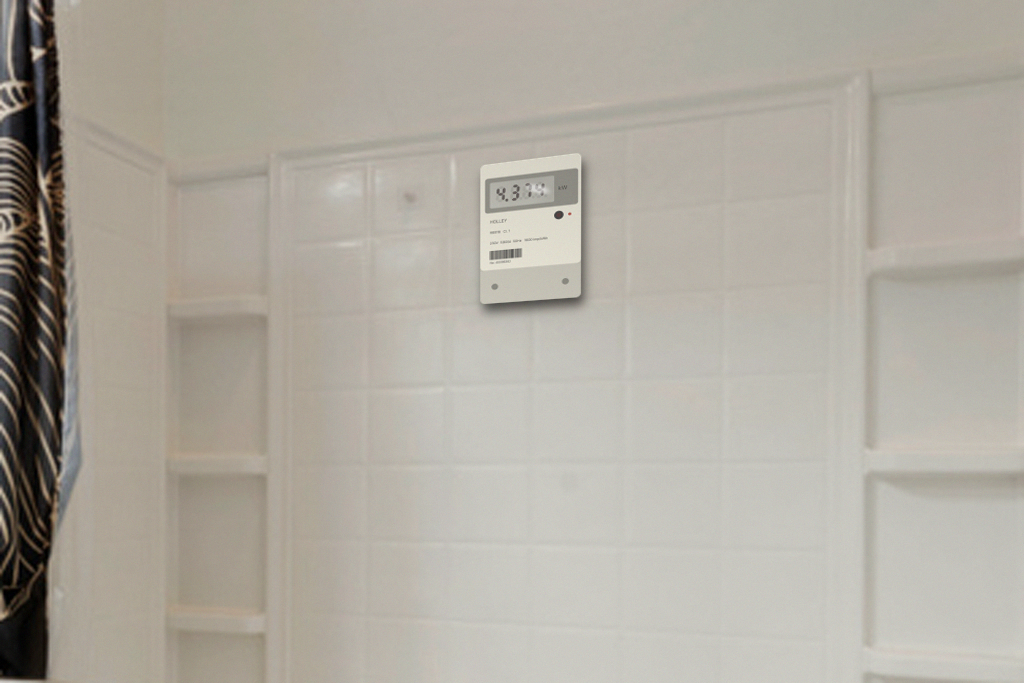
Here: 4.374 (kW)
